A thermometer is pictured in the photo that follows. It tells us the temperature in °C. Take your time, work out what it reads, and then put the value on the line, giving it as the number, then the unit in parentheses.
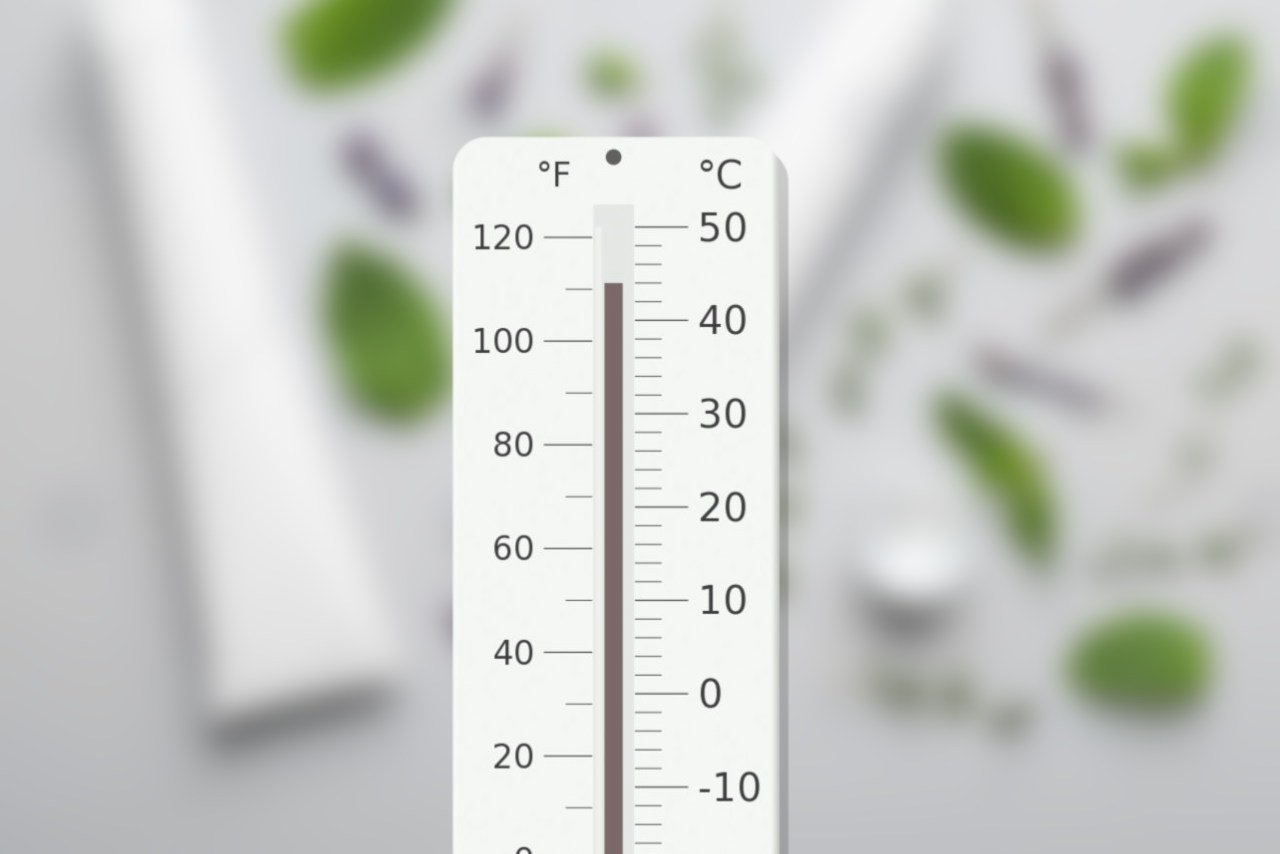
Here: 44 (°C)
